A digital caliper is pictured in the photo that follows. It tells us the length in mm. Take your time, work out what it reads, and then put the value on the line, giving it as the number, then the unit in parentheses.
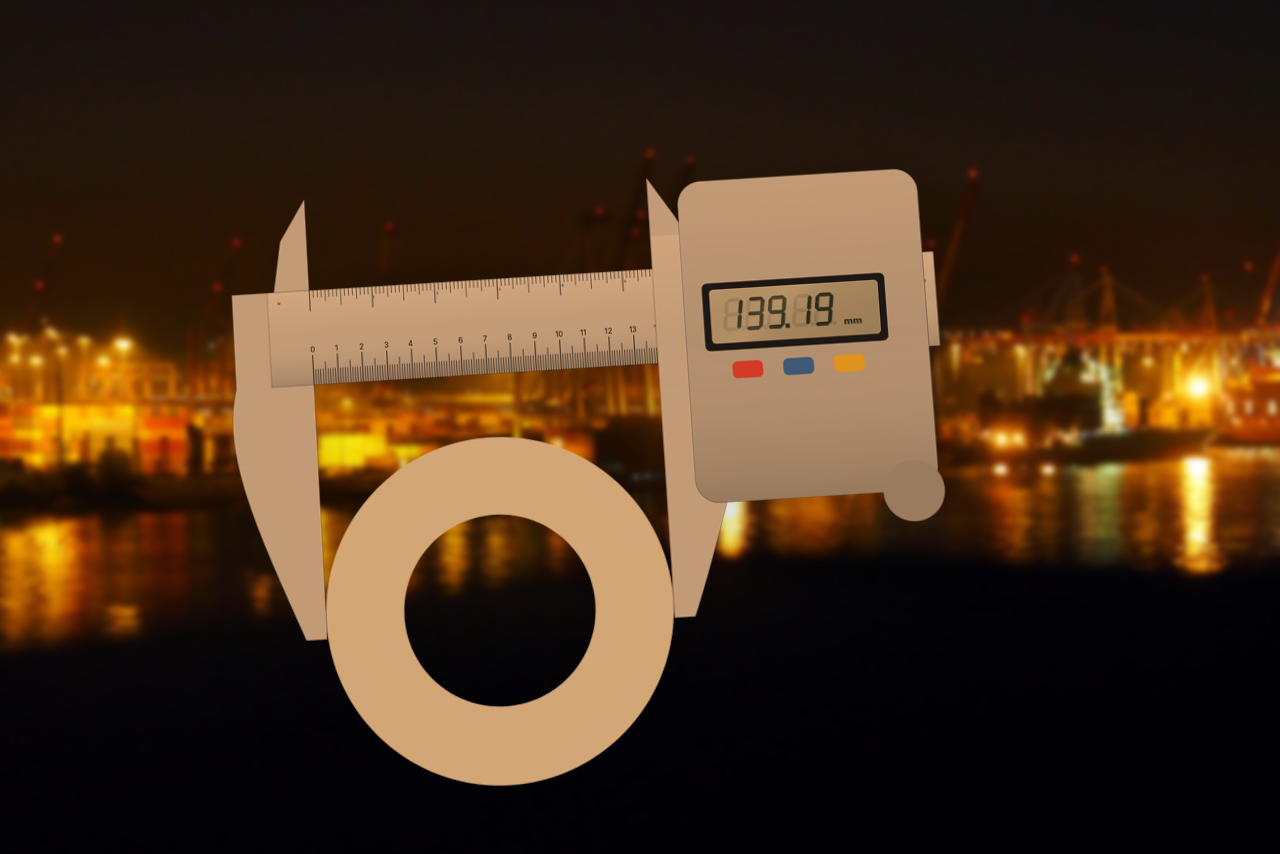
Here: 139.19 (mm)
